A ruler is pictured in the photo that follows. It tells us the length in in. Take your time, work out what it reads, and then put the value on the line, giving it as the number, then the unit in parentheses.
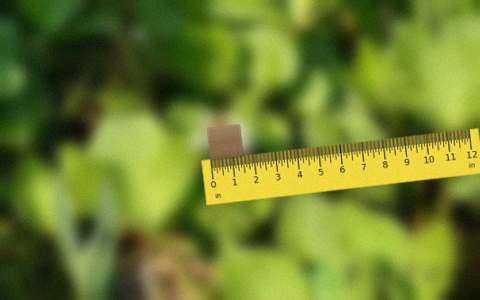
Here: 1.5 (in)
